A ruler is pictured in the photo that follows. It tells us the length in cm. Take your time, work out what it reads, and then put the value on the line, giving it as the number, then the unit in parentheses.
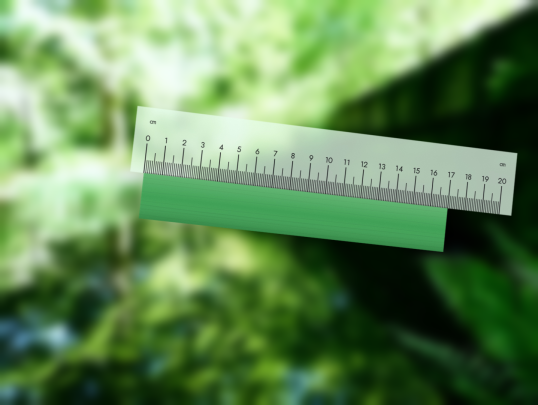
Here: 17 (cm)
